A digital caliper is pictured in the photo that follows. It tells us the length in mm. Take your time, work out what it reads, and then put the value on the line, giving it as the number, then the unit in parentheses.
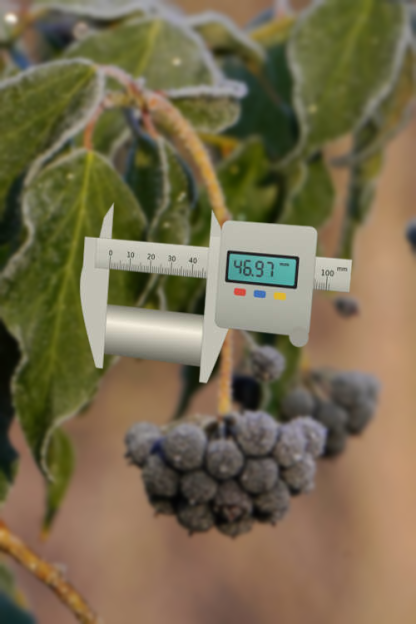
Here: 46.97 (mm)
